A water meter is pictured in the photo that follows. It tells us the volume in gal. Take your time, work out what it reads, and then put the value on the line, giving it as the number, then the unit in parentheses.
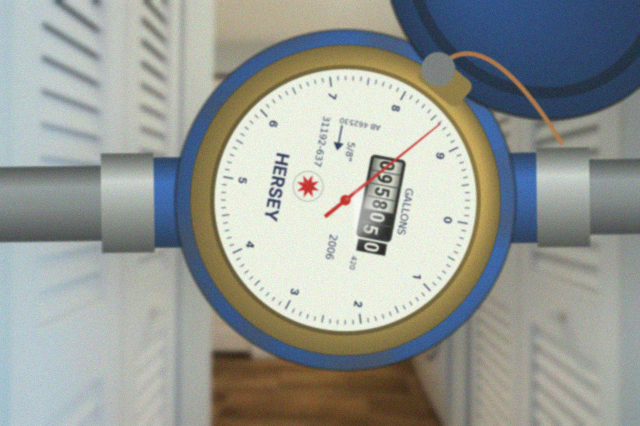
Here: 958048.6 (gal)
